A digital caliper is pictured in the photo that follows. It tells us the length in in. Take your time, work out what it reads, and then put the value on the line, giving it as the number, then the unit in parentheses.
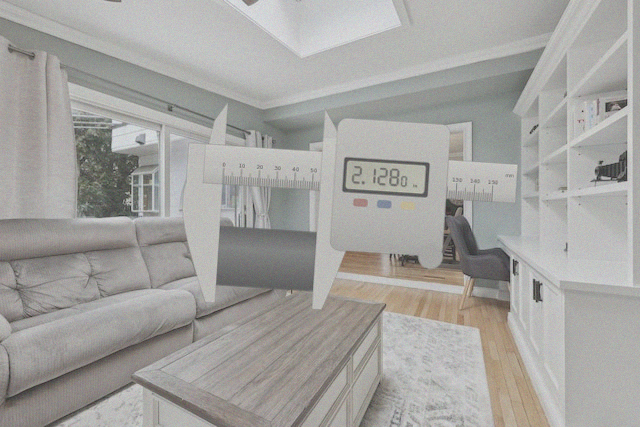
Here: 2.1280 (in)
